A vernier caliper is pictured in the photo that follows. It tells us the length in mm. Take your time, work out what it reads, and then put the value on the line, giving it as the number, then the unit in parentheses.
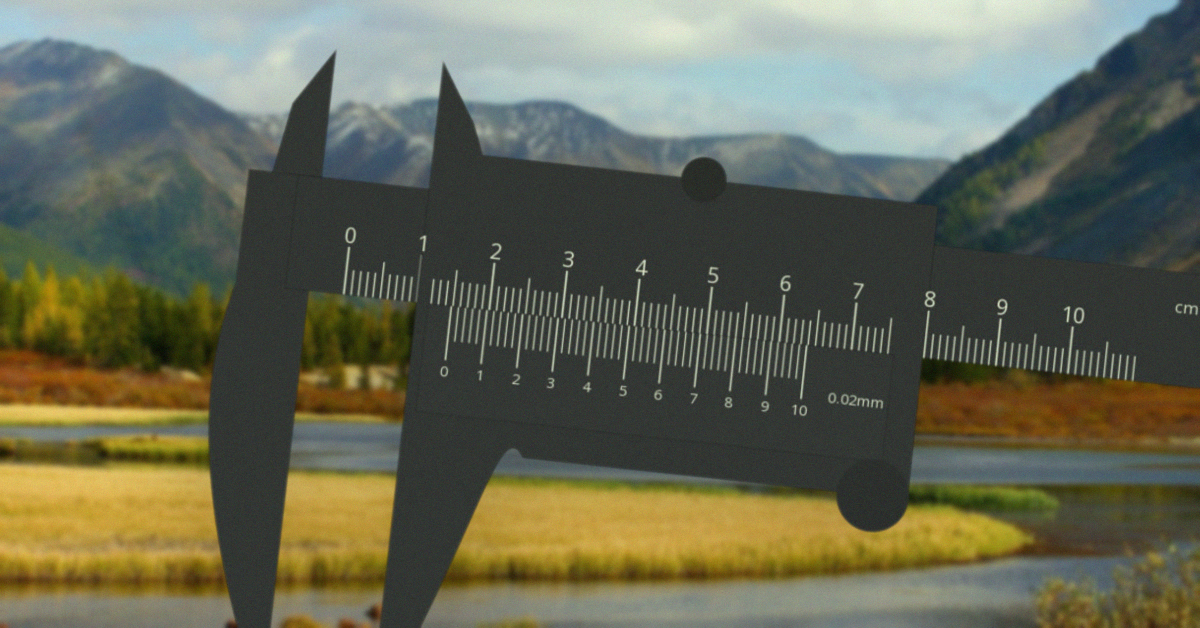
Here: 14.8 (mm)
